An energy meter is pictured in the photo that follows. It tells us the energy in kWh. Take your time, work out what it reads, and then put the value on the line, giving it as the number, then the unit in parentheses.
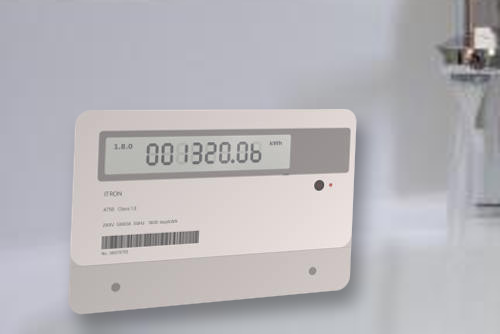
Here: 1320.06 (kWh)
